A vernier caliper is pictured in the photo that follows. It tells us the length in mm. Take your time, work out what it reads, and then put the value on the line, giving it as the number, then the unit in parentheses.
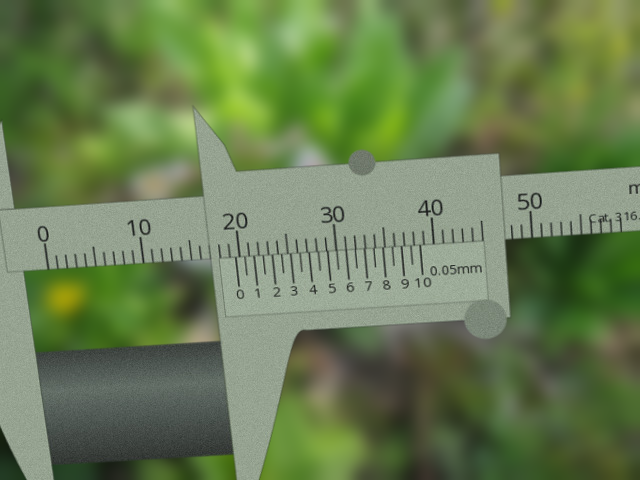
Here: 19.6 (mm)
